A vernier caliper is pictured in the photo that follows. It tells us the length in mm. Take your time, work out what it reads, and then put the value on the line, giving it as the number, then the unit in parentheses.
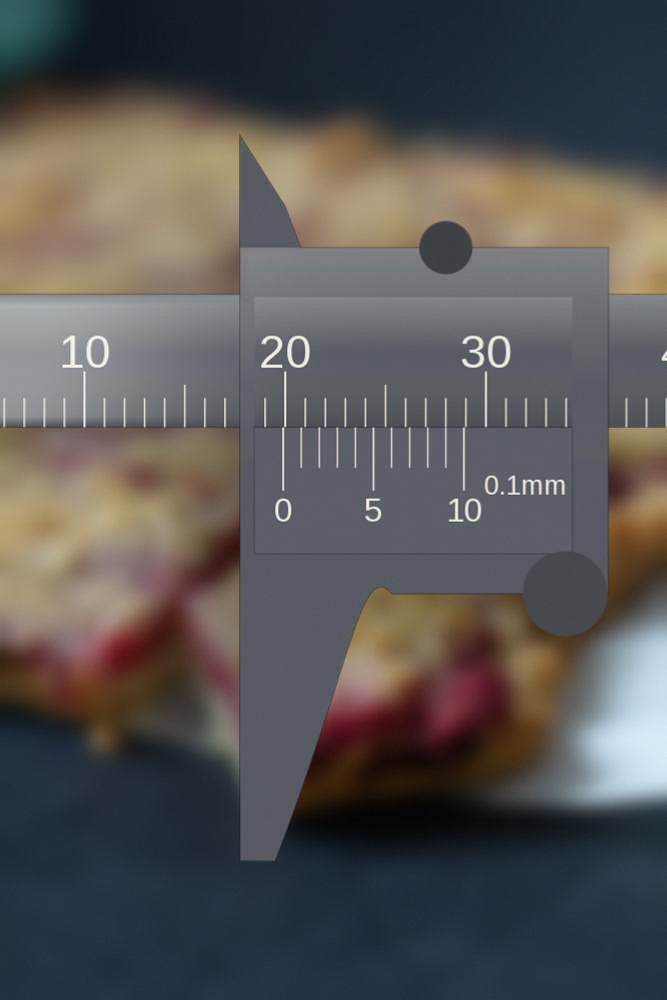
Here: 19.9 (mm)
